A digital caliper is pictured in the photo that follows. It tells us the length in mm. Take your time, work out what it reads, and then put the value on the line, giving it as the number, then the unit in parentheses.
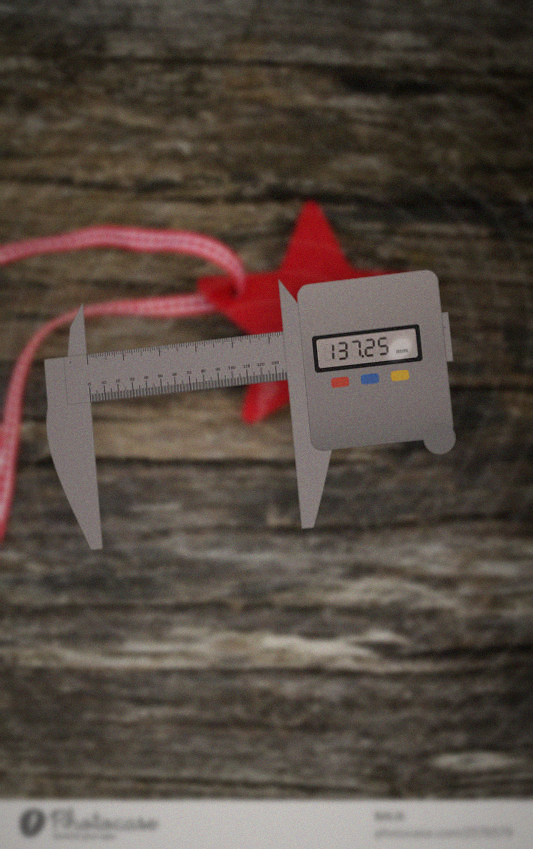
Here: 137.25 (mm)
